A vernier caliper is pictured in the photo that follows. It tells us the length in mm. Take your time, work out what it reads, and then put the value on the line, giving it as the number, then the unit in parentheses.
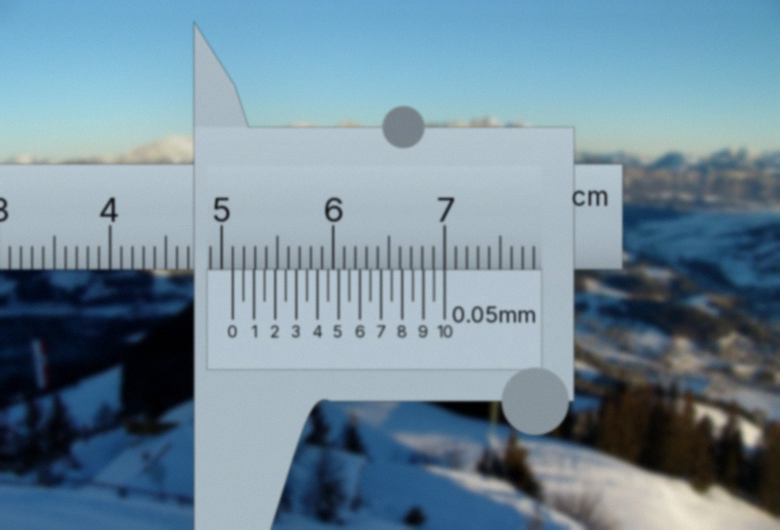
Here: 51.0 (mm)
